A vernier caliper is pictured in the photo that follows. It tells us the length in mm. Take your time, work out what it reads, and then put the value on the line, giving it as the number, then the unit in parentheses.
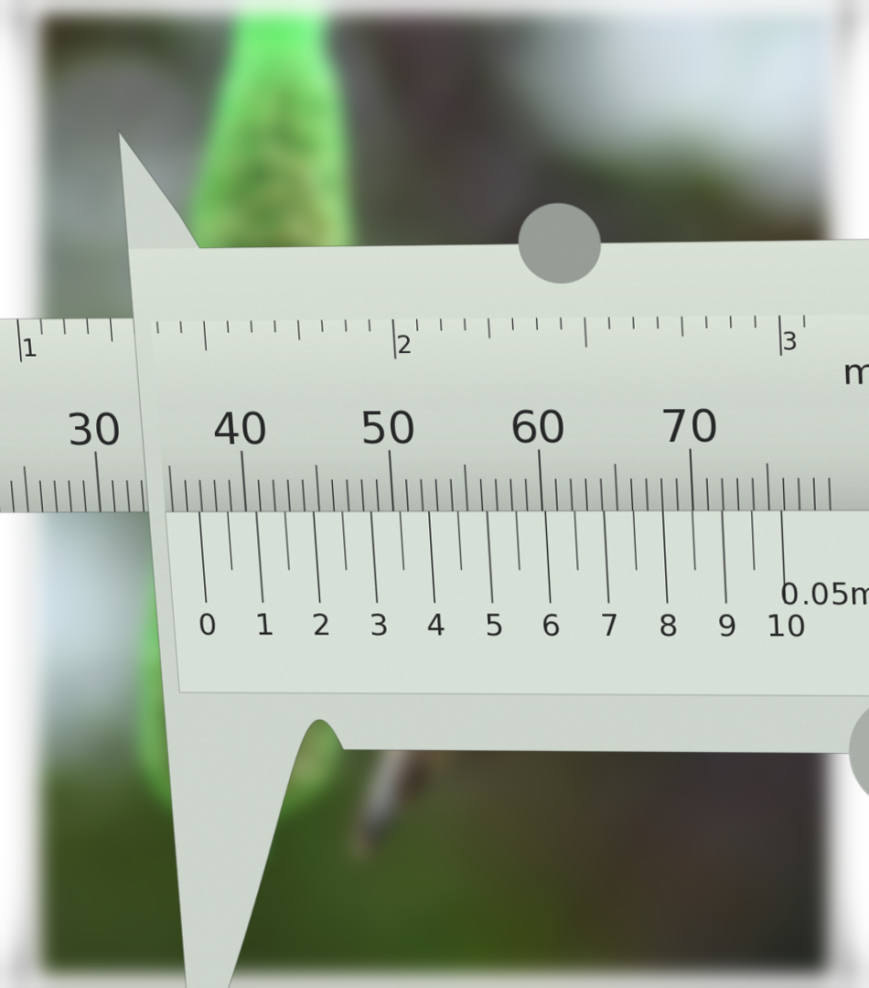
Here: 36.8 (mm)
